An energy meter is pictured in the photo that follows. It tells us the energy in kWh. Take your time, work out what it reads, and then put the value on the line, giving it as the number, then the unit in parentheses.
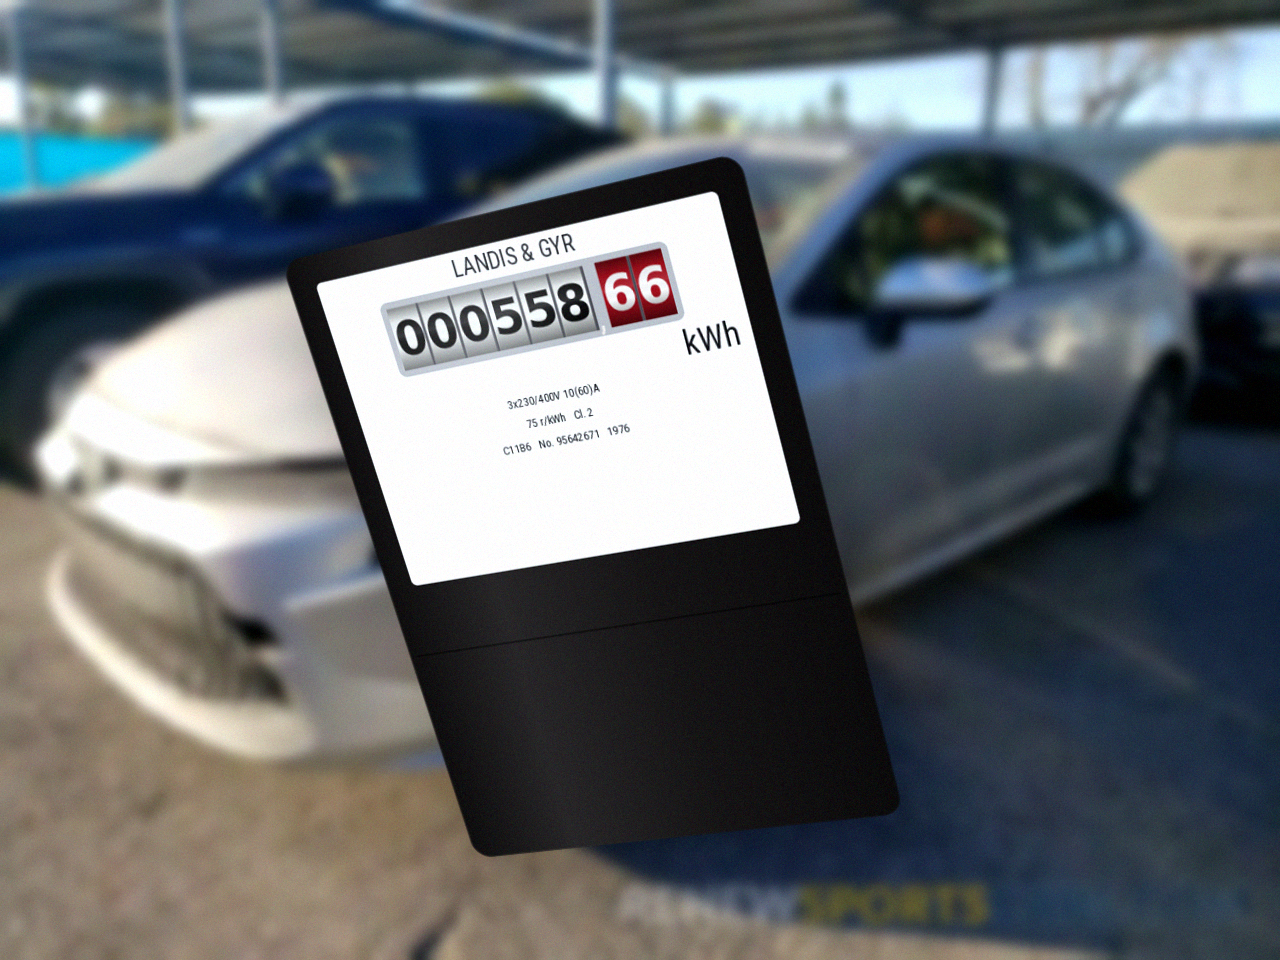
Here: 558.66 (kWh)
